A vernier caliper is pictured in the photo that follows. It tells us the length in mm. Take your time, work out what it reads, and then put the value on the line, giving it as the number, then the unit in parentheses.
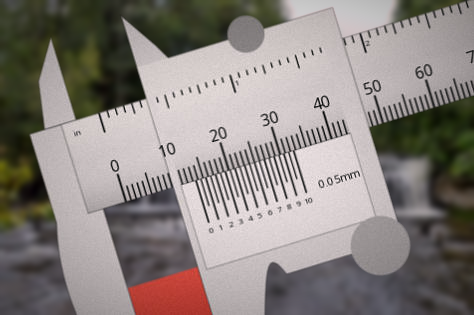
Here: 13.6 (mm)
